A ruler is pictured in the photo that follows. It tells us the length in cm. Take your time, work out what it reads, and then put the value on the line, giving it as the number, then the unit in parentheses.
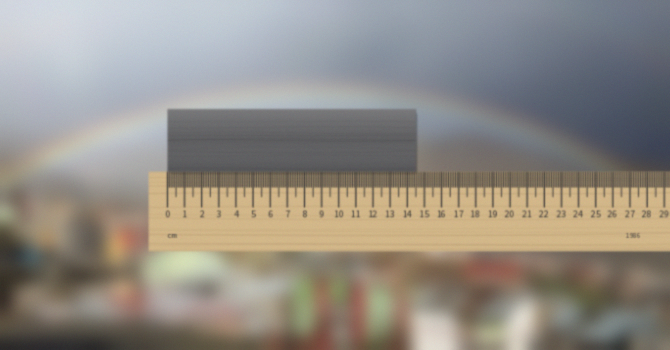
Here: 14.5 (cm)
